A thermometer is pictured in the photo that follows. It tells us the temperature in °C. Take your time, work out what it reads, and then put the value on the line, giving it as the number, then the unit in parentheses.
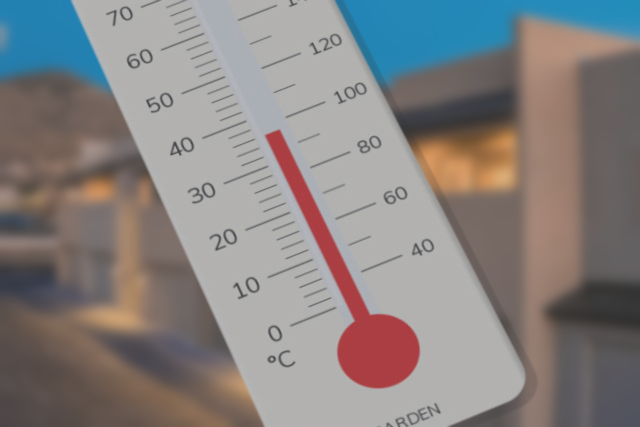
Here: 36 (°C)
